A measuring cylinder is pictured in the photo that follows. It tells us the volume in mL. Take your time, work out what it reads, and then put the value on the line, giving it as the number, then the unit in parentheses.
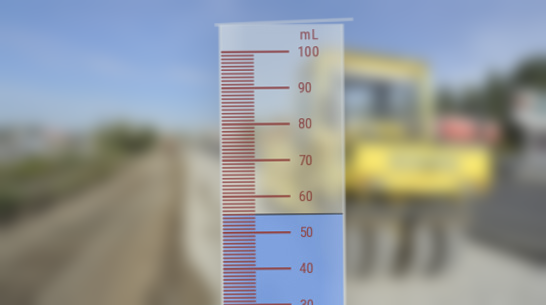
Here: 55 (mL)
